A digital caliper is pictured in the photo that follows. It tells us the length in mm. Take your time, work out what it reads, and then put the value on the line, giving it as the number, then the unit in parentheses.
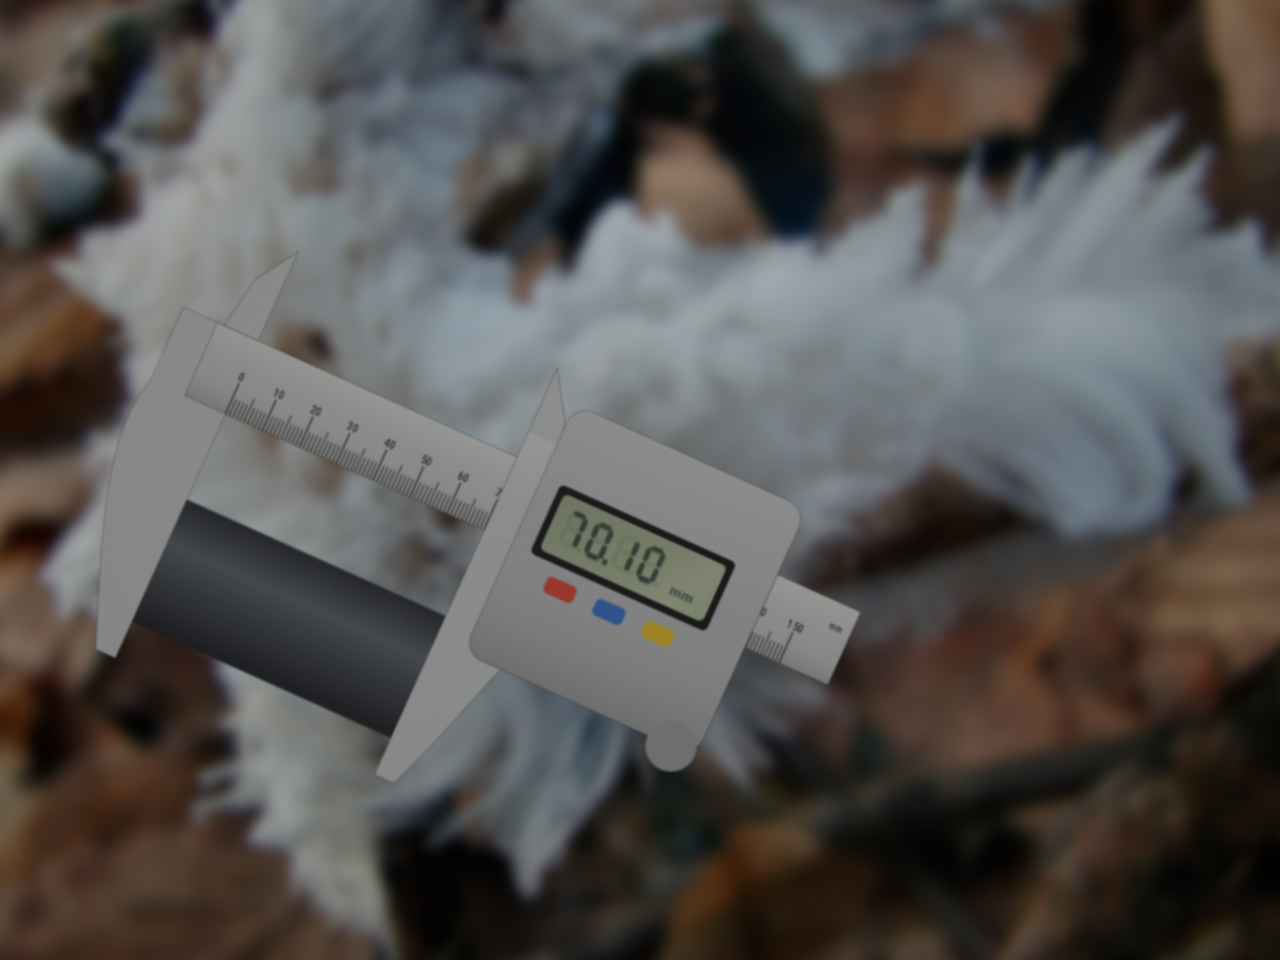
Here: 70.10 (mm)
